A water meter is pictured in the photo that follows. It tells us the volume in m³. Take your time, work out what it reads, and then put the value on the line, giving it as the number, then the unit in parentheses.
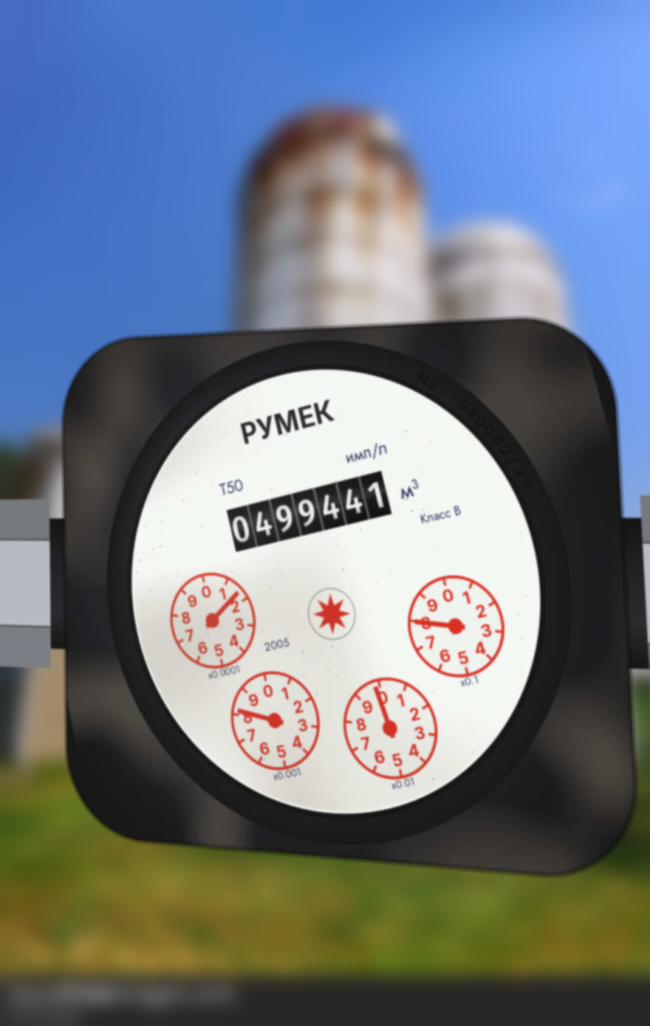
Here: 499441.7981 (m³)
